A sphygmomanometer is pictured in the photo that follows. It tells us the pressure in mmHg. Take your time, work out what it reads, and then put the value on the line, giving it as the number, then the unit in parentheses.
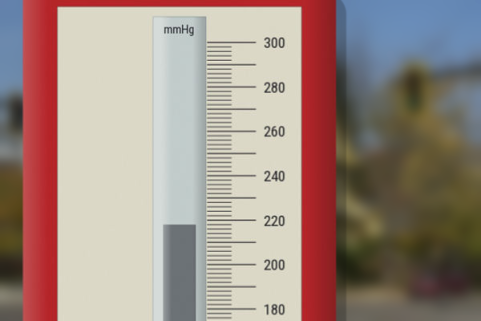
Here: 218 (mmHg)
